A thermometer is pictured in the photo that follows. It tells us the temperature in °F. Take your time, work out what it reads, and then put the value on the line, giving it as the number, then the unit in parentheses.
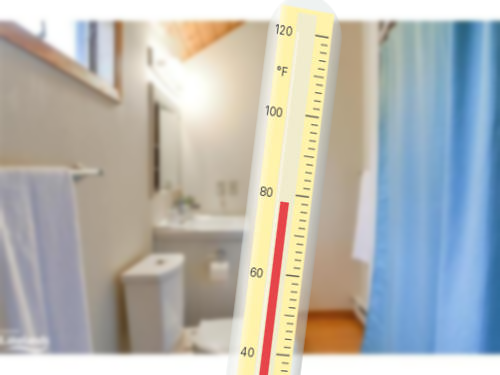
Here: 78 (°F)
